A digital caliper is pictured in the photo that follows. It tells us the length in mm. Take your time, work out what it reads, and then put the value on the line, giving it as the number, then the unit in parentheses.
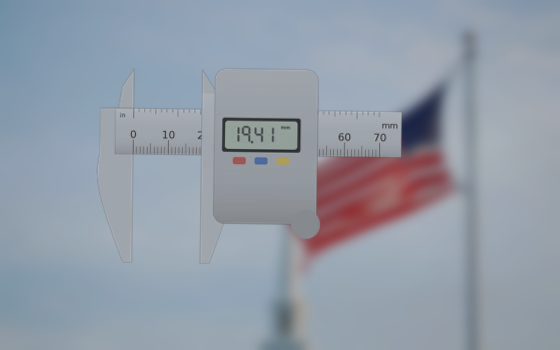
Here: 19.41 (mm)
